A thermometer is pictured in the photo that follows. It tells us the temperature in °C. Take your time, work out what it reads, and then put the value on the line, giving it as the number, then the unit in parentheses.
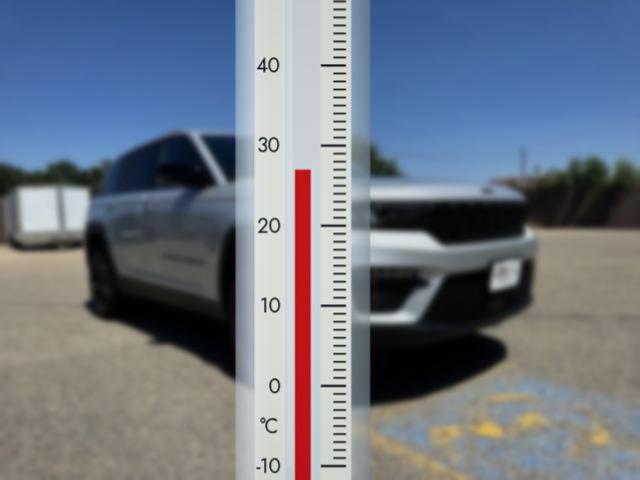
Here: 27 (°C)
